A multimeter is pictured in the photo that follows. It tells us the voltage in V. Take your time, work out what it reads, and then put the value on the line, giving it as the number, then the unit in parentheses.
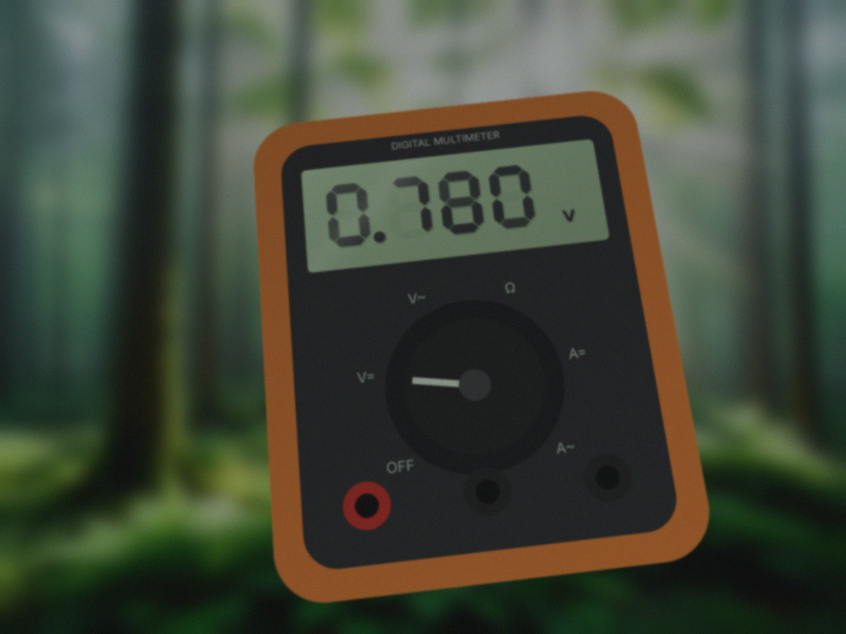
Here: 0.780 (V)
